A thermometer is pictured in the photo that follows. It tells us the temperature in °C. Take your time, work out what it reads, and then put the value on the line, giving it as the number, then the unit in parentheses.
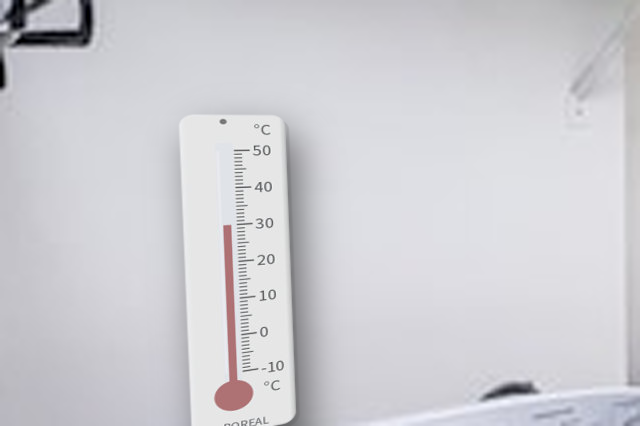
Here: 30 (°C)
